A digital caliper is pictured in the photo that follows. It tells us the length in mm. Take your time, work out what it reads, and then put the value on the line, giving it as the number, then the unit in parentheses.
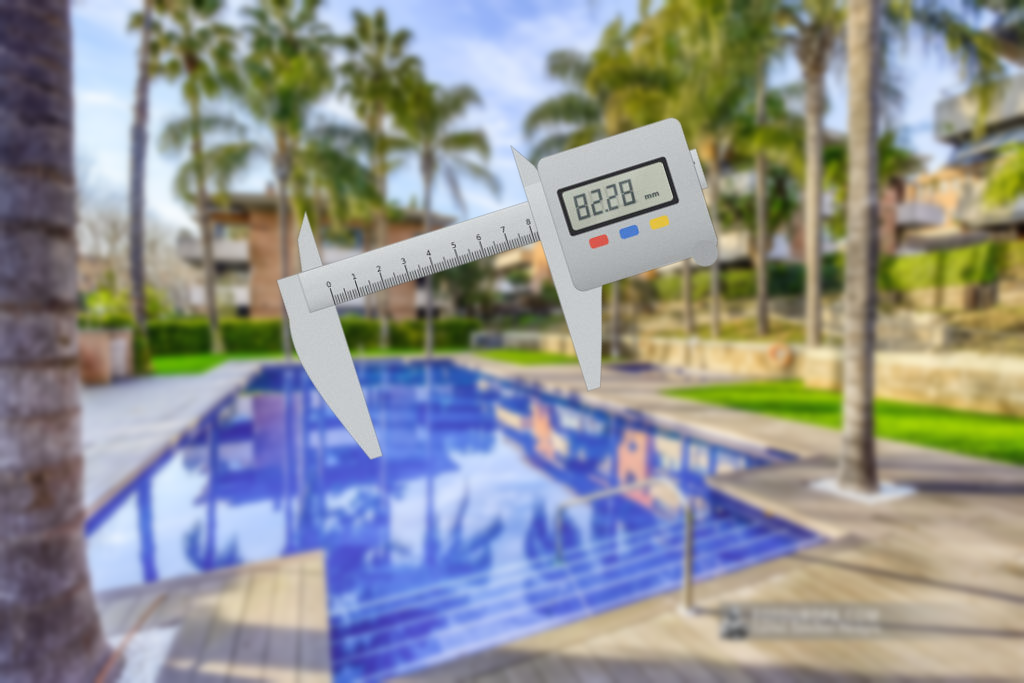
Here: 82.28 (mm)
